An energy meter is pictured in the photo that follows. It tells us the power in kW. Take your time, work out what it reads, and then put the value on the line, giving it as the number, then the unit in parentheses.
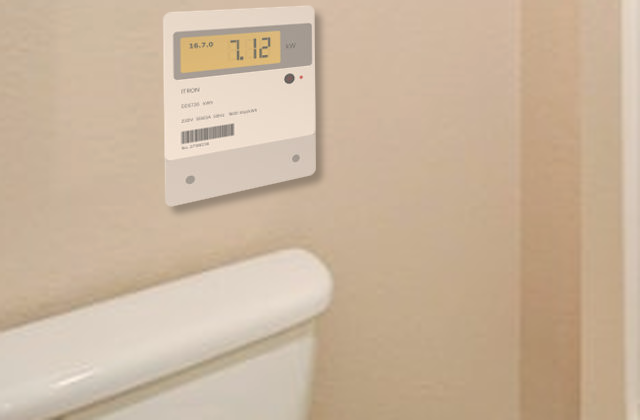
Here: 7.12 (kW)
